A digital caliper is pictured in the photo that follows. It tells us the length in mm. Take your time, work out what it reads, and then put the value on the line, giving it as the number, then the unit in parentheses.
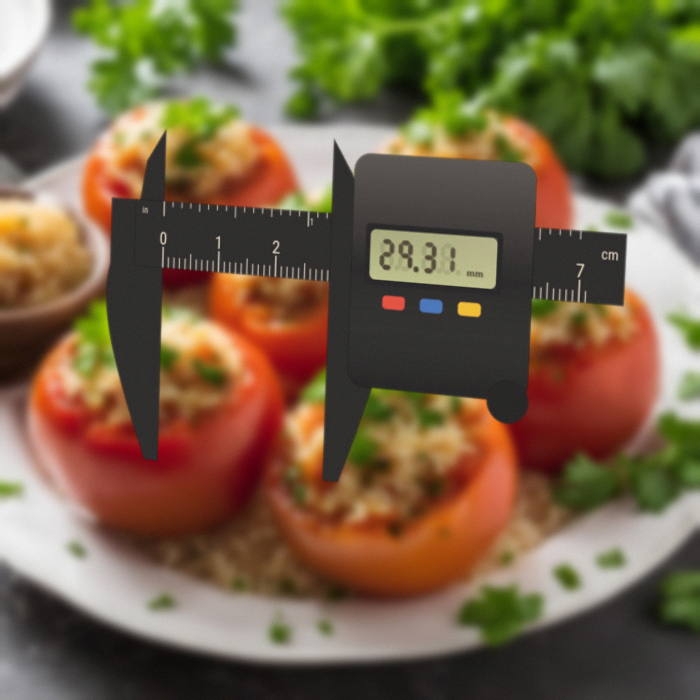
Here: 29.31 (mm)
